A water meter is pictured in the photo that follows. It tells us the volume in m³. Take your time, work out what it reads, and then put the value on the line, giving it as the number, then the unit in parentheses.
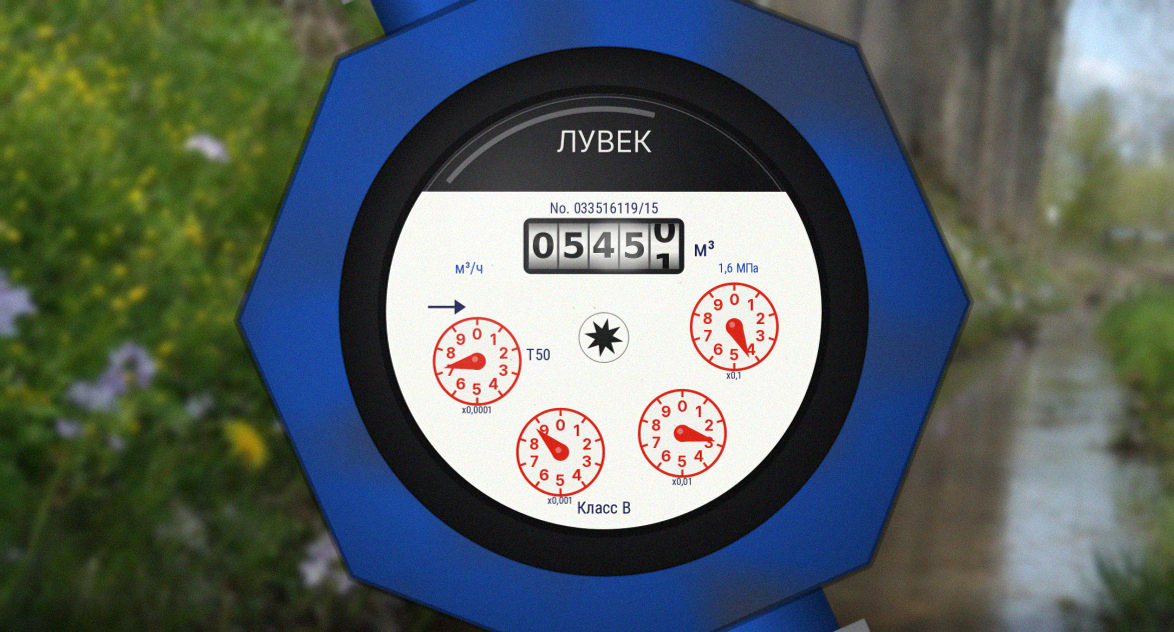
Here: 5450.4287 (m³)
